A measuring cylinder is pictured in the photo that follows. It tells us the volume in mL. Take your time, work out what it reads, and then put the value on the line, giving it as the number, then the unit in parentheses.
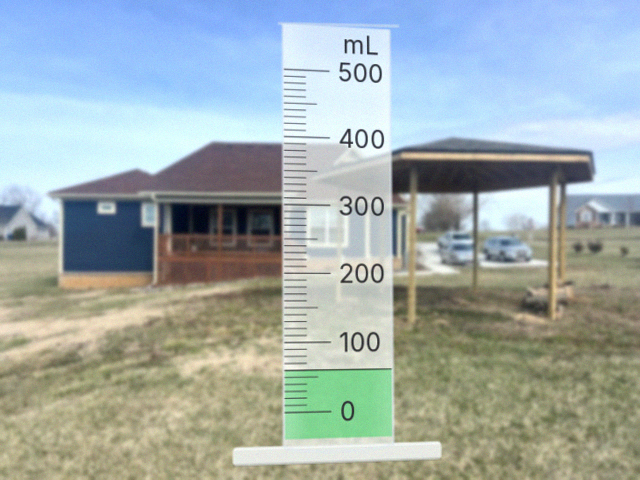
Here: 60 (mL)
